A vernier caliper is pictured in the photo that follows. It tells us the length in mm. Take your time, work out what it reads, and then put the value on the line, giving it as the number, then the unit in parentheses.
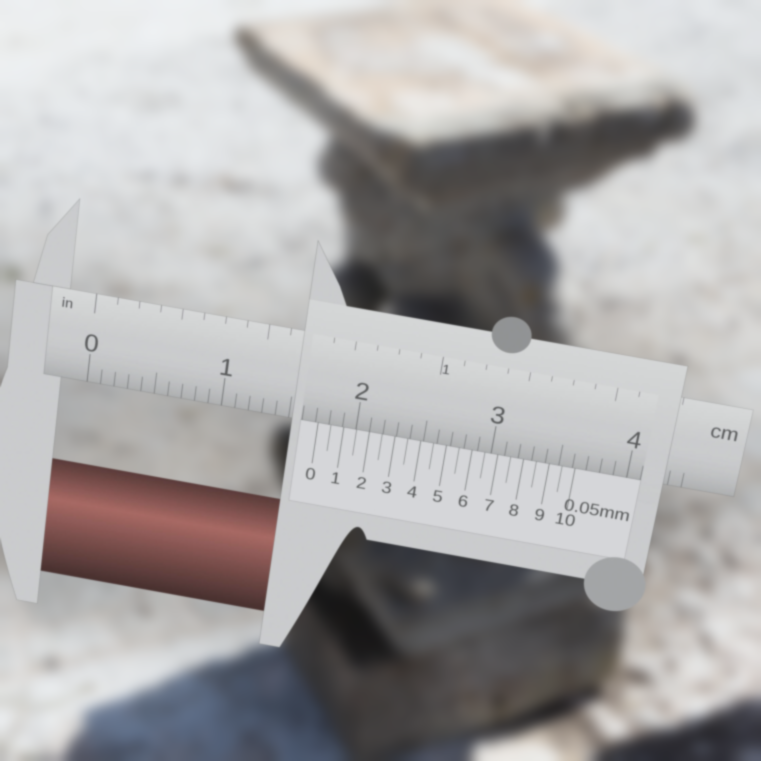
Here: 17.2 (mm)
